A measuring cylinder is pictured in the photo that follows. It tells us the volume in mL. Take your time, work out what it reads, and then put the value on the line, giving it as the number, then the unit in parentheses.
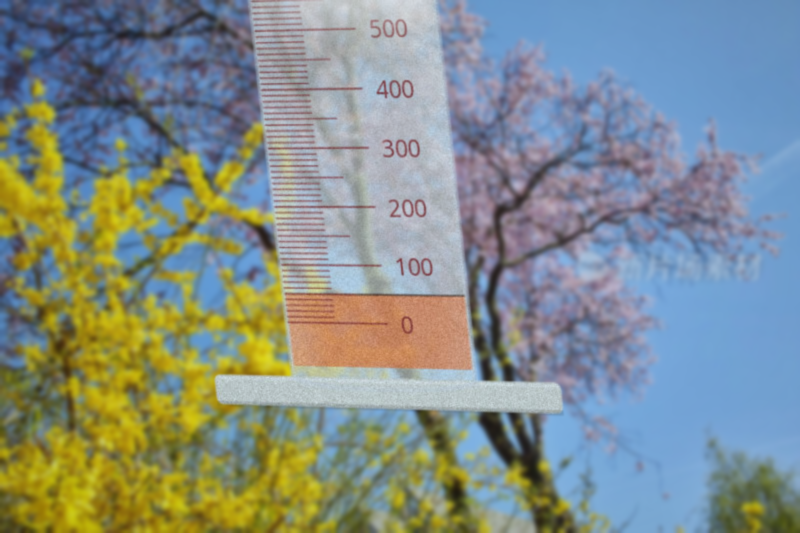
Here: 50 (mL)
